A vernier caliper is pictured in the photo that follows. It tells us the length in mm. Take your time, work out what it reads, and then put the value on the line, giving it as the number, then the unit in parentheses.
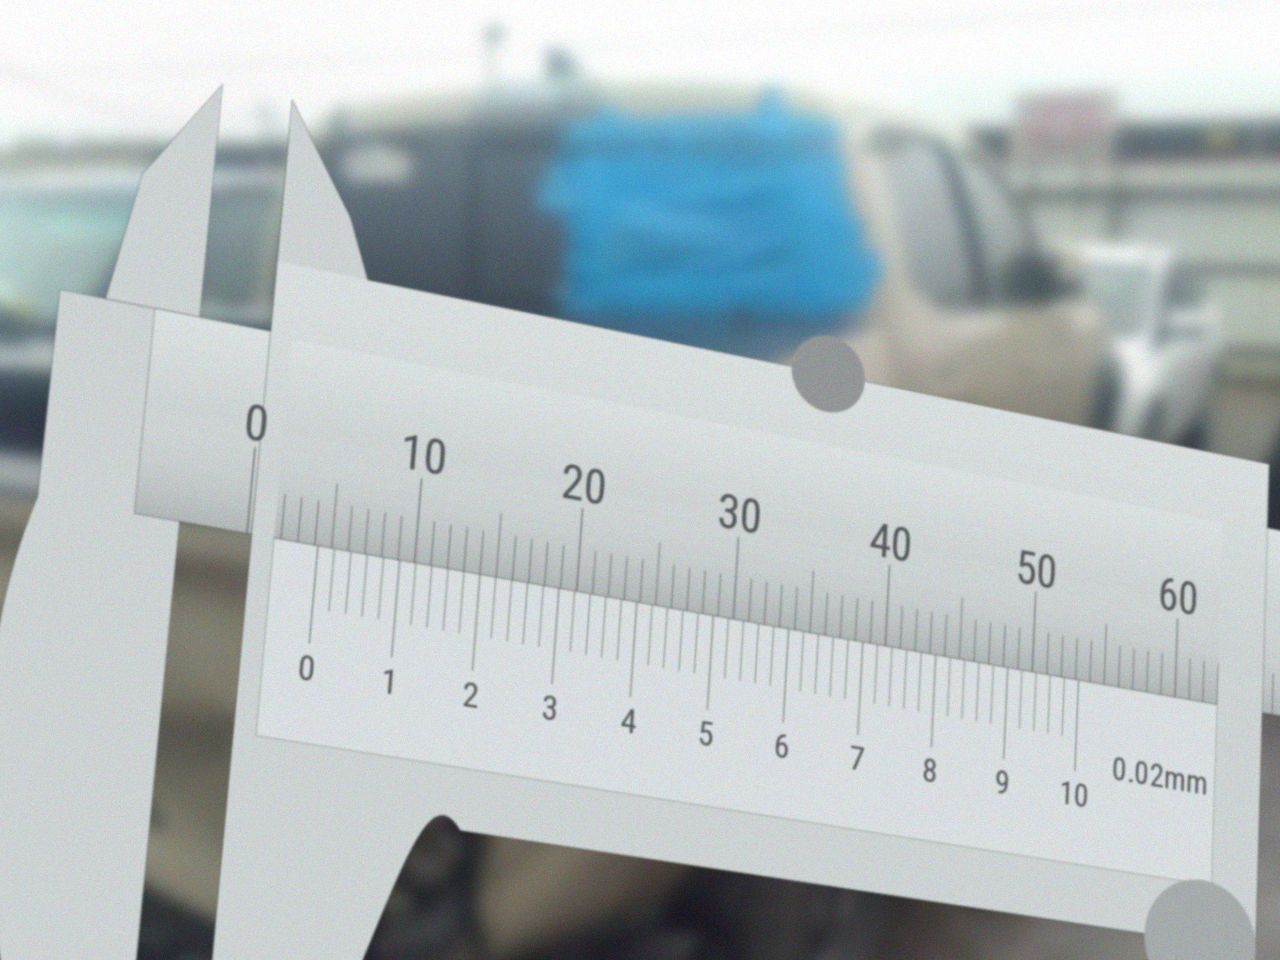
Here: 4.2 (mm)
